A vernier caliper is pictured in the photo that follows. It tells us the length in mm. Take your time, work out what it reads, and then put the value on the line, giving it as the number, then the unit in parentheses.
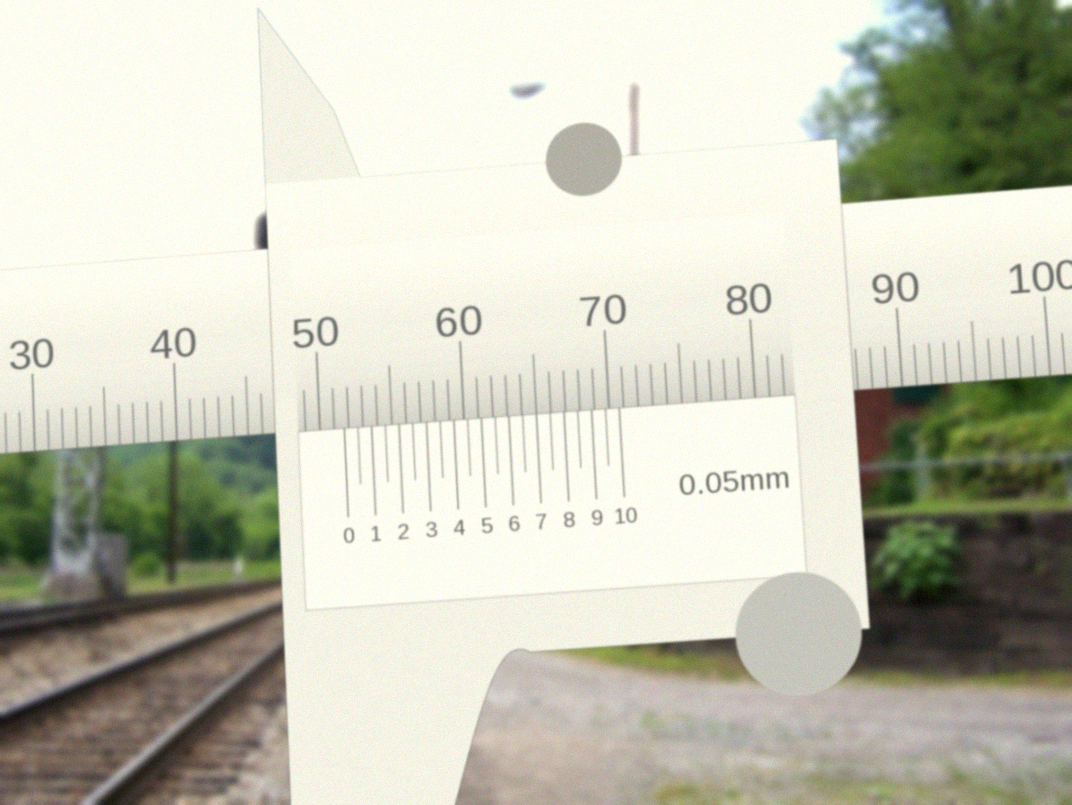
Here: 51.7 (mm)
